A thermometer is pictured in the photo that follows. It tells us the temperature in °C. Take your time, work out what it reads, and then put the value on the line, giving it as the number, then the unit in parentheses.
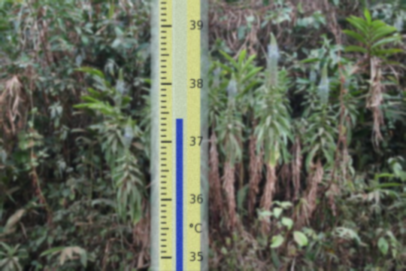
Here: 37.4 (°C)
